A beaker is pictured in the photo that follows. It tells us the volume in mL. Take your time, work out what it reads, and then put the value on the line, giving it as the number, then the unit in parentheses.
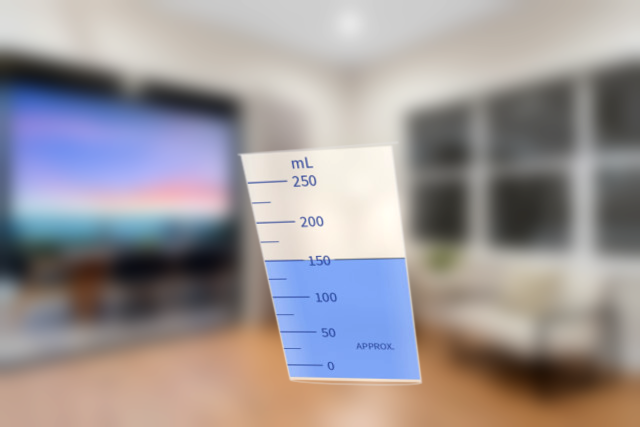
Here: 150 (mL)
